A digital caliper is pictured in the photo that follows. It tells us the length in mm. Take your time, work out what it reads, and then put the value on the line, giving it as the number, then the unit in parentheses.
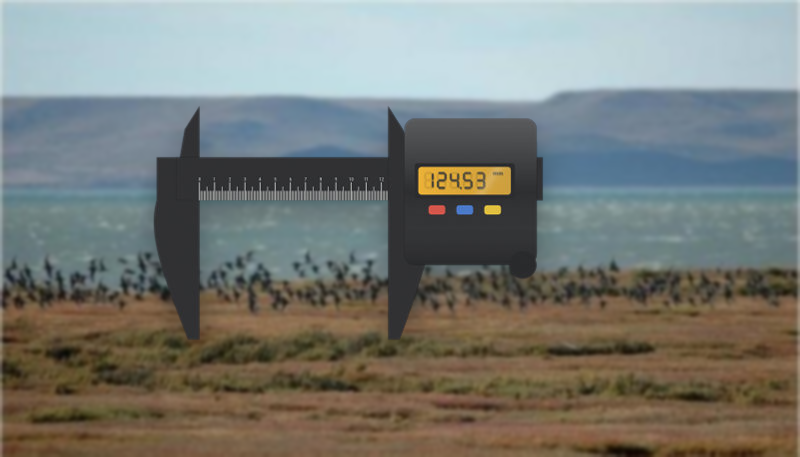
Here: 124.53 (mm)
